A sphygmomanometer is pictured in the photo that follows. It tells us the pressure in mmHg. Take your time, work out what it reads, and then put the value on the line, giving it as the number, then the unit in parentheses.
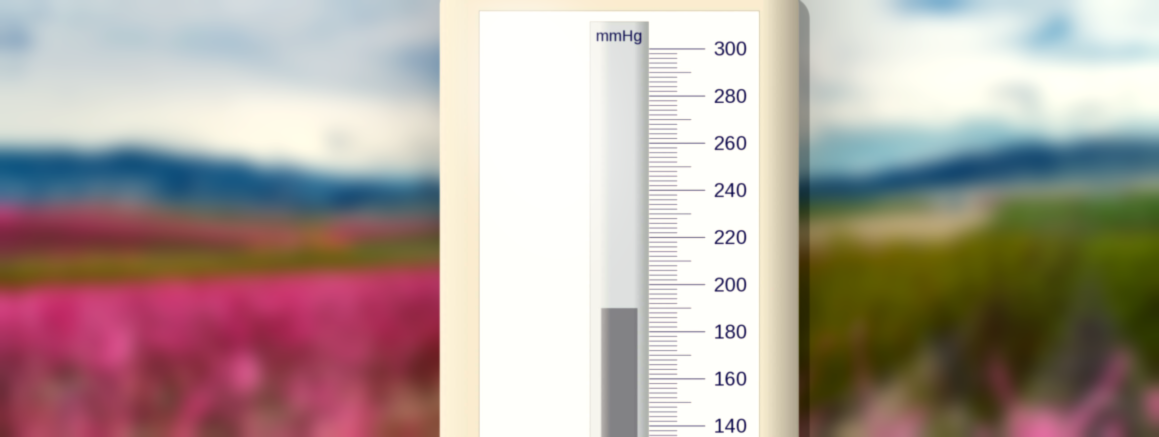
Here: 190 (mmHg)
